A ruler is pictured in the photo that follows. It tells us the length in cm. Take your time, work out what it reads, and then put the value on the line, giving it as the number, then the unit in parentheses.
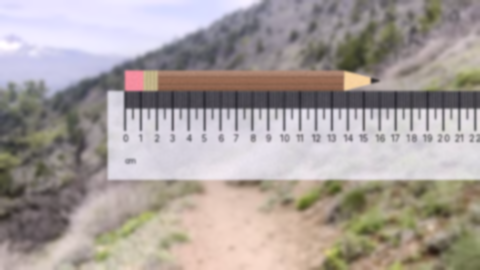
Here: 16 (cm)
